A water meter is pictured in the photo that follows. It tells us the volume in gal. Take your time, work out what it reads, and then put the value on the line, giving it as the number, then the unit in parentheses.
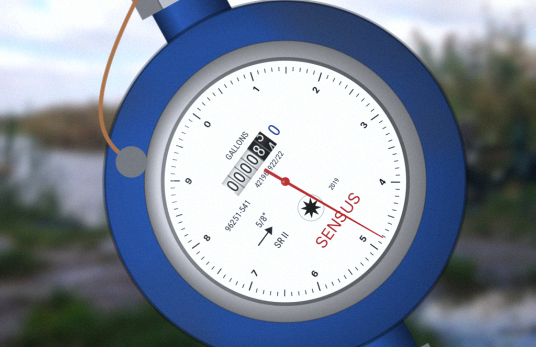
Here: 834.8 (gal)
